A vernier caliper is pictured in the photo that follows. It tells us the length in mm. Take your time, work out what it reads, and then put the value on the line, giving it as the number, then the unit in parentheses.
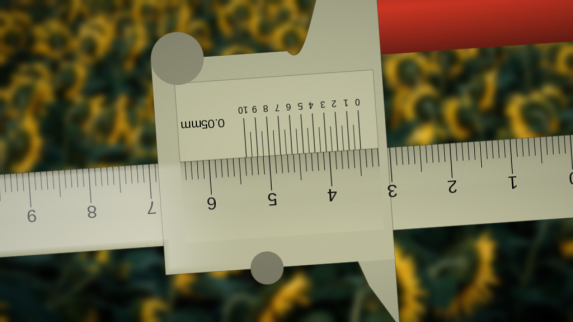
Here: 34.8 (mm)
